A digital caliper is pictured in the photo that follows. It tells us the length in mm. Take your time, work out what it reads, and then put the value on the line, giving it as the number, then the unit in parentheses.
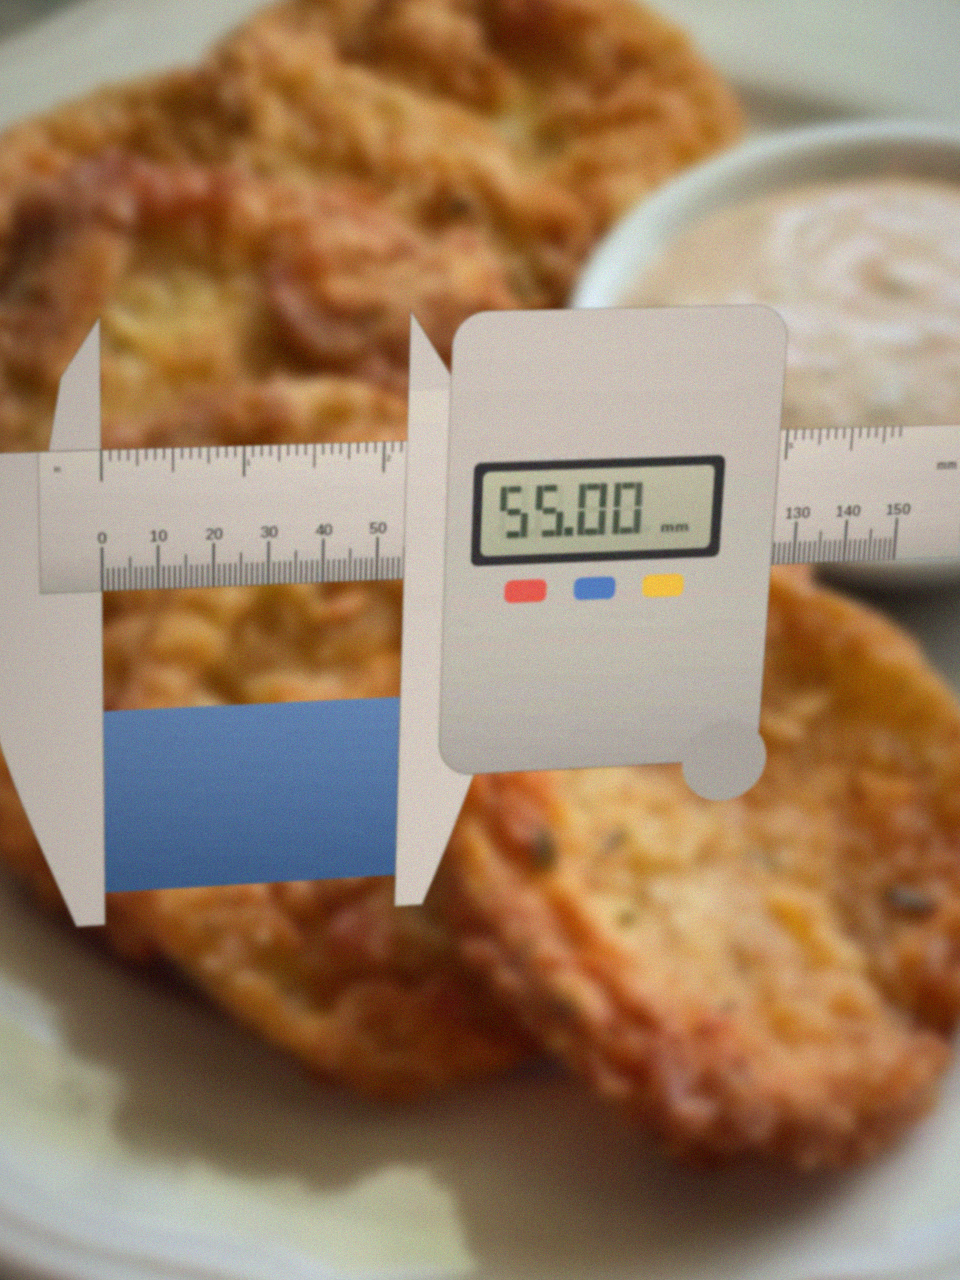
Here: 55.00 (mm)
